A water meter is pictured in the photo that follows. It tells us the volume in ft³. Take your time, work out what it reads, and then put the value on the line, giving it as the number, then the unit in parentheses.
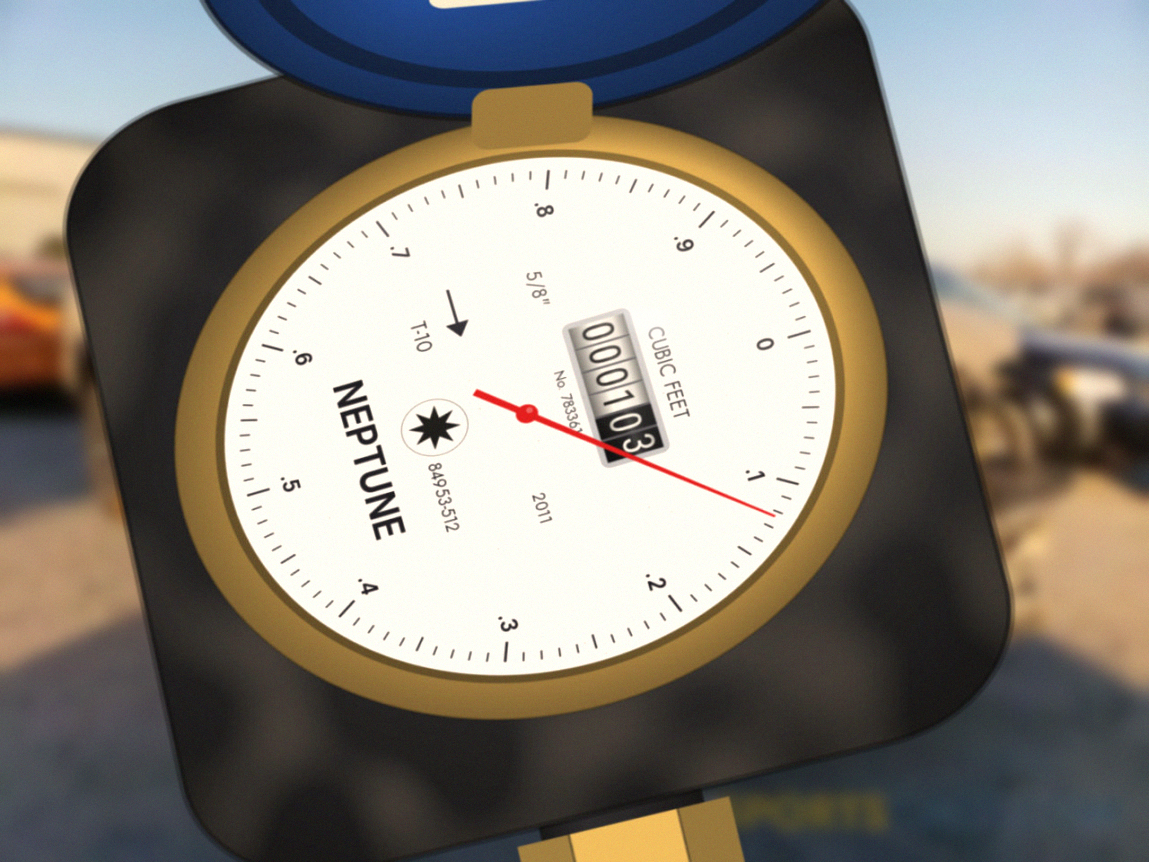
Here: 103.12 (ft³)
